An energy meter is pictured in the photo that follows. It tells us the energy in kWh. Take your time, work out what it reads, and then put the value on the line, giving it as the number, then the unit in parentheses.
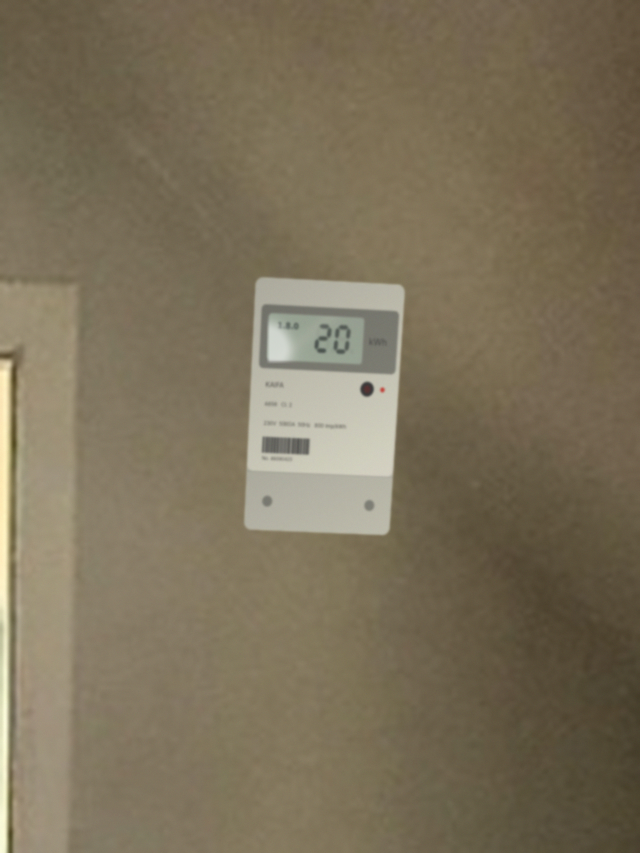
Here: 20 (kWh)
